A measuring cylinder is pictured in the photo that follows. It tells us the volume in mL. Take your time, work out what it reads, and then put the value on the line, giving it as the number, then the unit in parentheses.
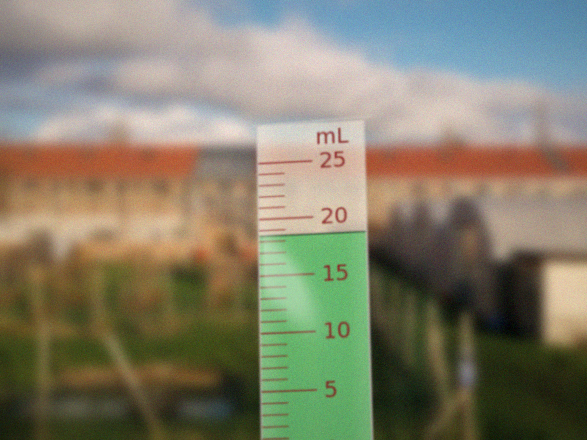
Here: 18.5 (mL)
